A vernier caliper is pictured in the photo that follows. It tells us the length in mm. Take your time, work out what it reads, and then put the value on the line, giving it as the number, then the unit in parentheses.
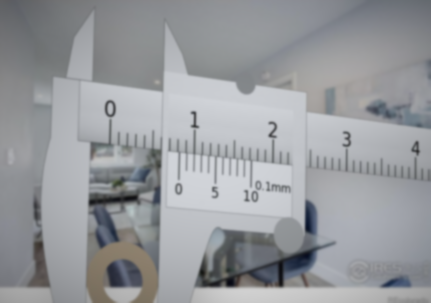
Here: 8.2 (mm)
